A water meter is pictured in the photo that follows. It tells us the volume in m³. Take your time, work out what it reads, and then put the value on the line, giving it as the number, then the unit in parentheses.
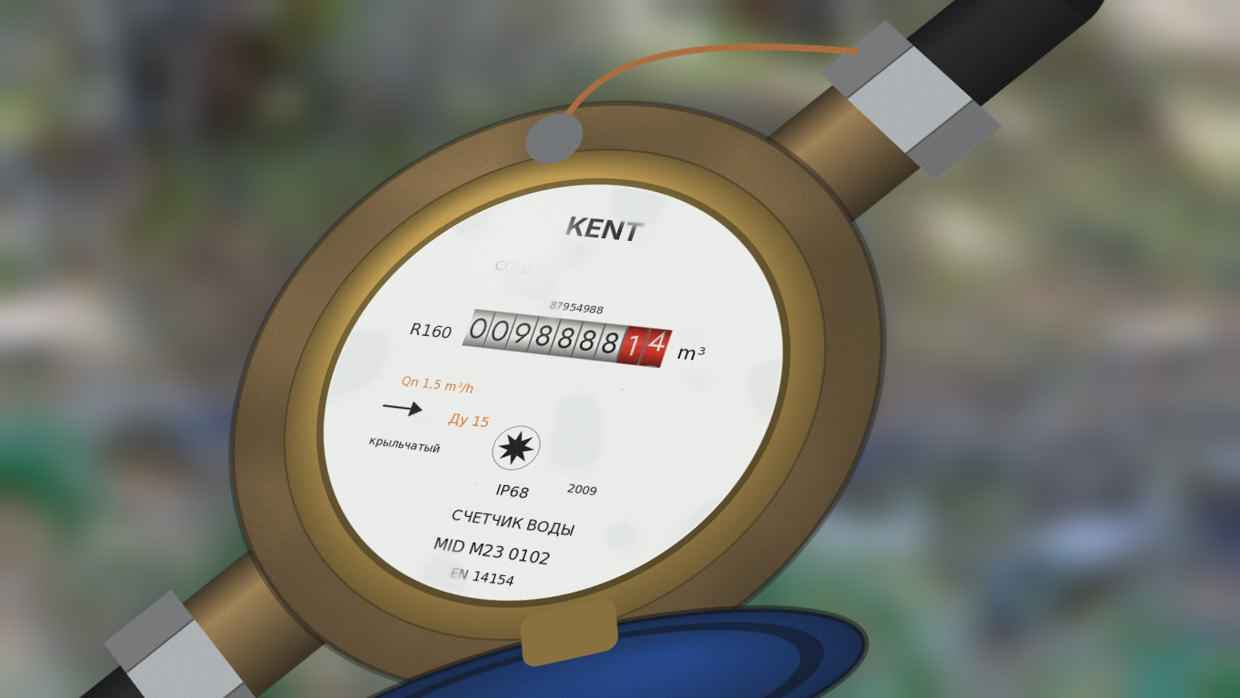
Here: 98888.14 (m³)
